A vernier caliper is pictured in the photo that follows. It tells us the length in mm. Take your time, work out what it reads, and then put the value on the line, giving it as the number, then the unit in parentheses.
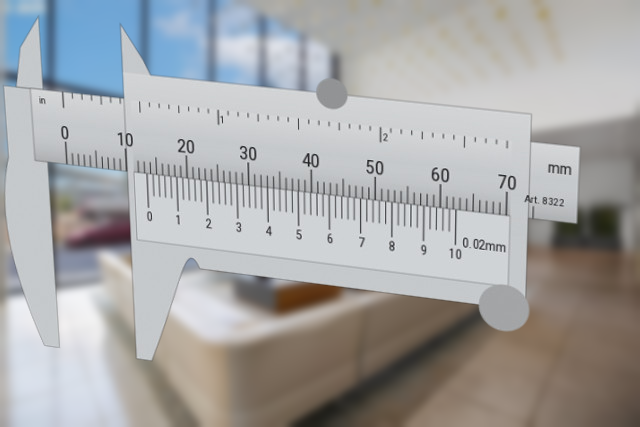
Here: 13.4 (mm)
